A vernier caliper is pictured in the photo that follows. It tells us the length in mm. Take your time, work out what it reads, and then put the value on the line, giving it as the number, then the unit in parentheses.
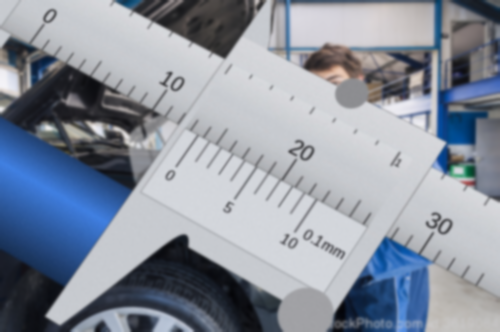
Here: 13.6 (mm)
